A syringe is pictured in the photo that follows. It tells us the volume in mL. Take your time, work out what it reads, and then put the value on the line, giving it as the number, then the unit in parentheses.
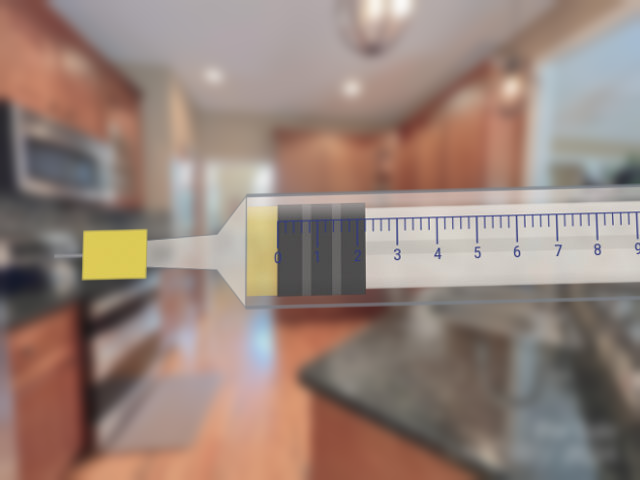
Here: 0 (mL)
